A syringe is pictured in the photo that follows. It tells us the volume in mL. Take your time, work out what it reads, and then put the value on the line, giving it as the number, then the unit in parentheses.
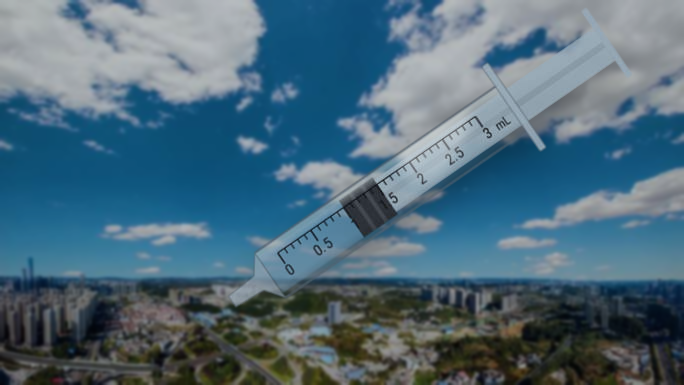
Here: 1 (mL)
